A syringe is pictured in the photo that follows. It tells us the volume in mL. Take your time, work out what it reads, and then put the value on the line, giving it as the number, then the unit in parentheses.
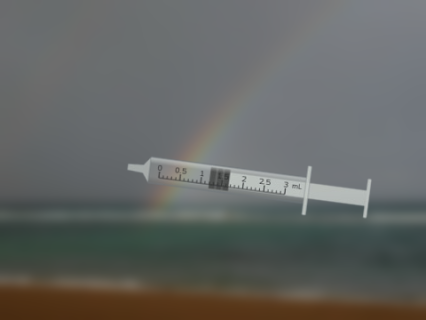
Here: 1.2 (mL)
